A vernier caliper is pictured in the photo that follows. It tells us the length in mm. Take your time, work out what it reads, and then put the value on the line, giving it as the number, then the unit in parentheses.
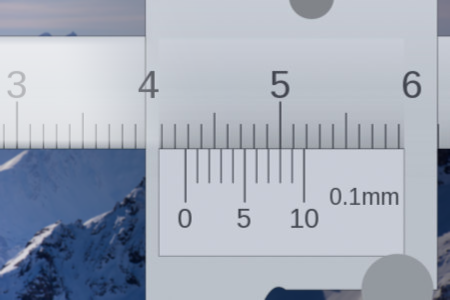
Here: 42.8 (mm)
